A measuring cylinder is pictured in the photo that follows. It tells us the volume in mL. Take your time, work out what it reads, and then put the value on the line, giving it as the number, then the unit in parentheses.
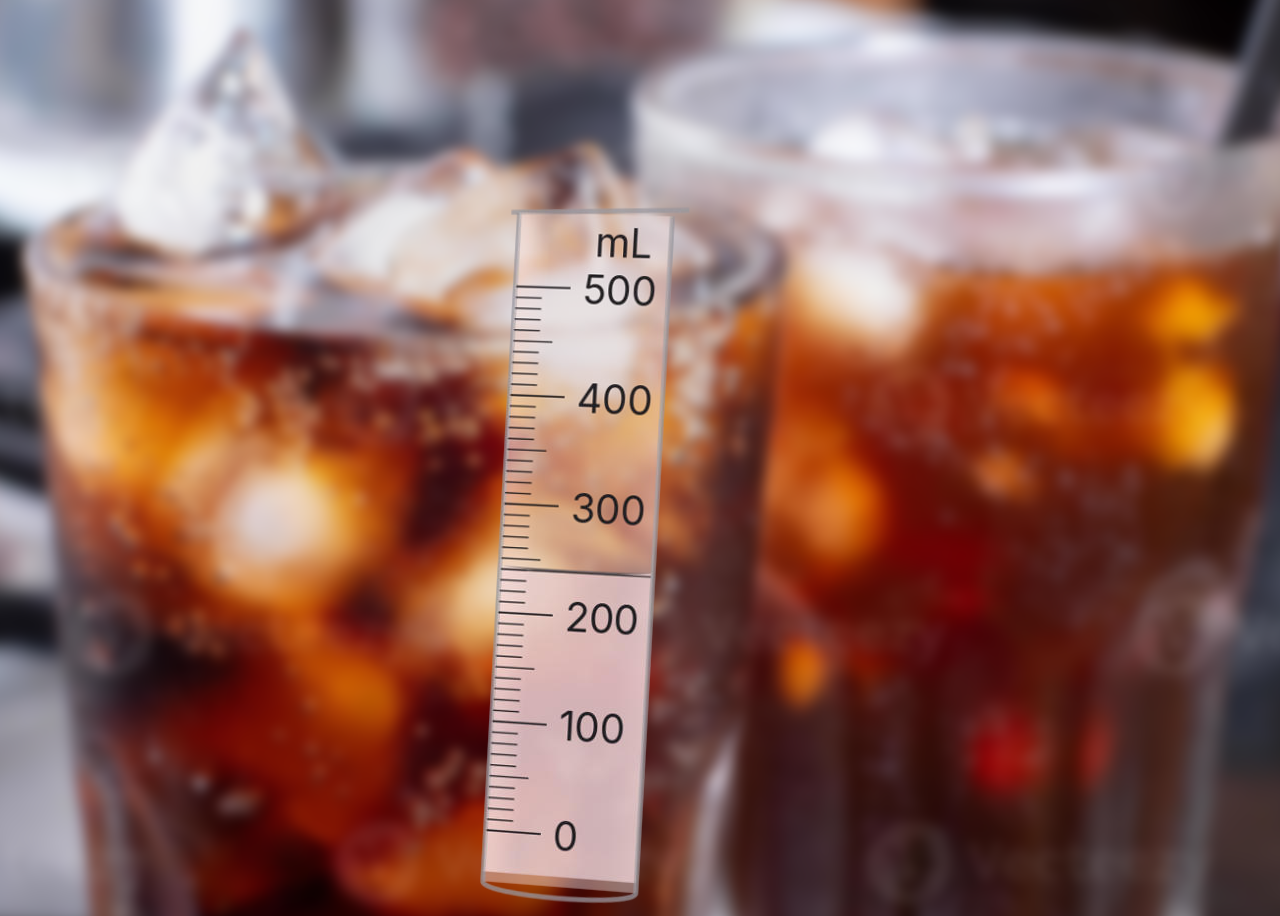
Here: 240 (mL)
